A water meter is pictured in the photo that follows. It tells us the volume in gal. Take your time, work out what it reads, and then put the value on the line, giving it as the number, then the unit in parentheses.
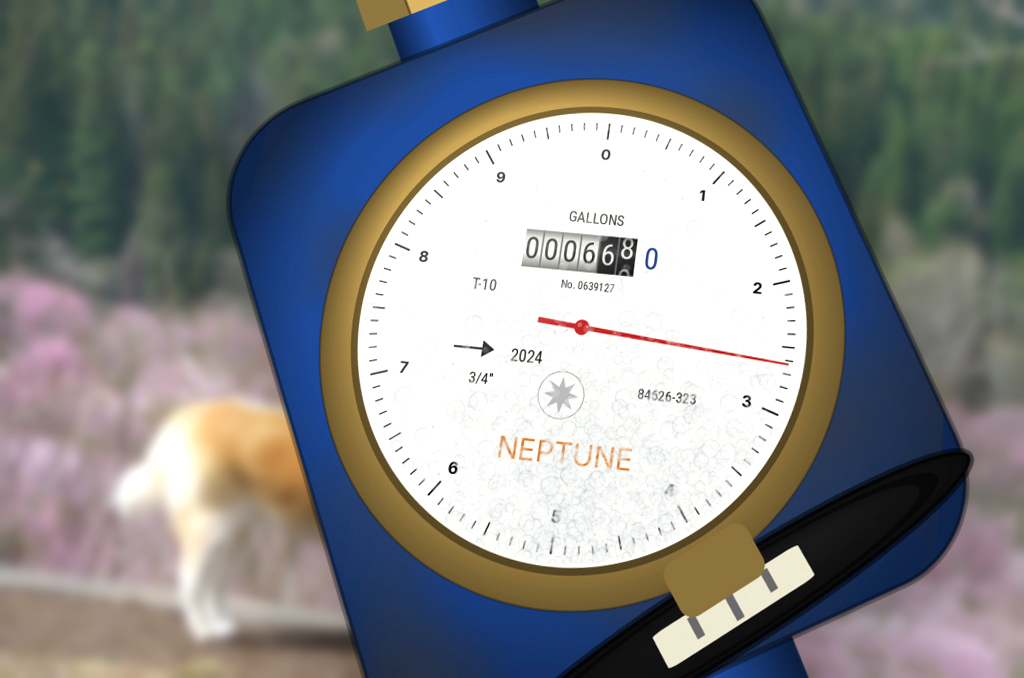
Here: 6682.6 (gal)
